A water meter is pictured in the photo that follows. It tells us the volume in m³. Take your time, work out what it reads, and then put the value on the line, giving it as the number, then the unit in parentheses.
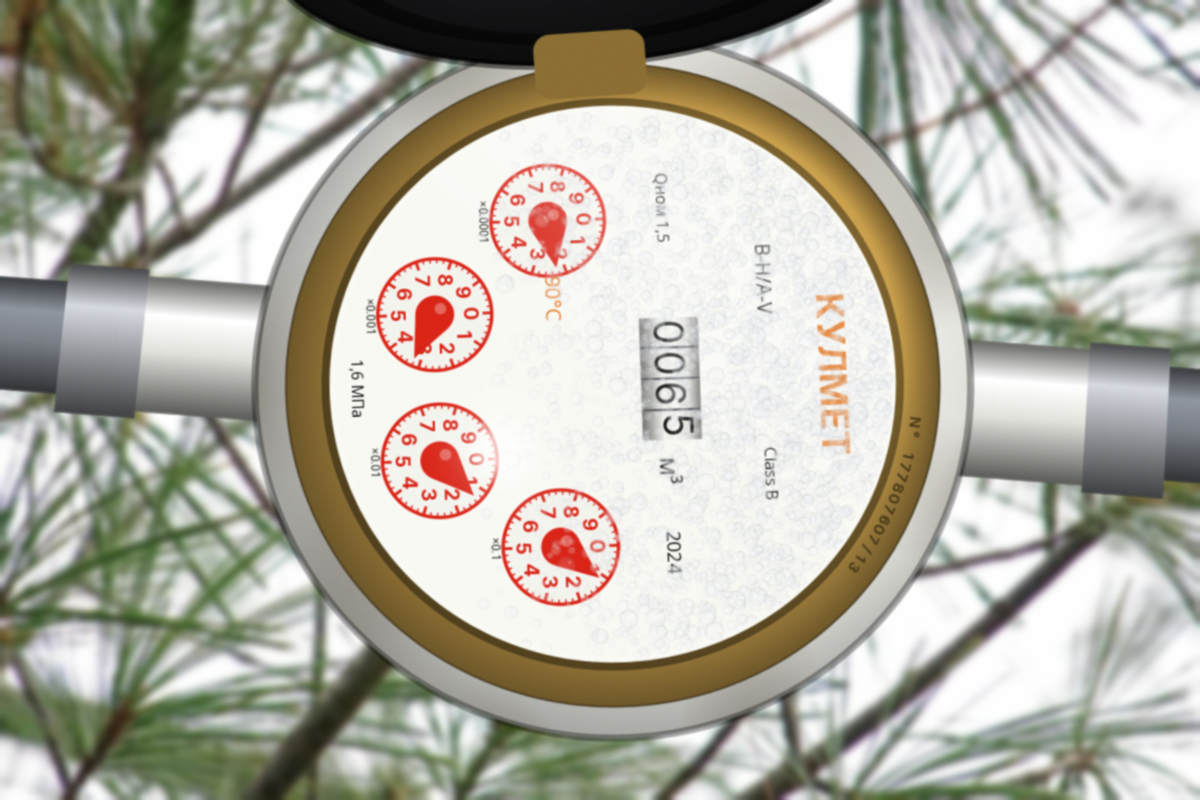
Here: 65.1132 (m³)
